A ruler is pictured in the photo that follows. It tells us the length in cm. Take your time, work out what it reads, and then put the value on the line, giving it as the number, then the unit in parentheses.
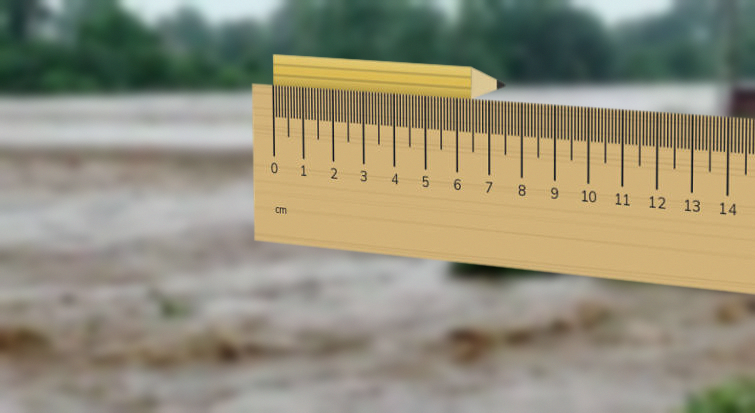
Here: 7.5 (cm)
